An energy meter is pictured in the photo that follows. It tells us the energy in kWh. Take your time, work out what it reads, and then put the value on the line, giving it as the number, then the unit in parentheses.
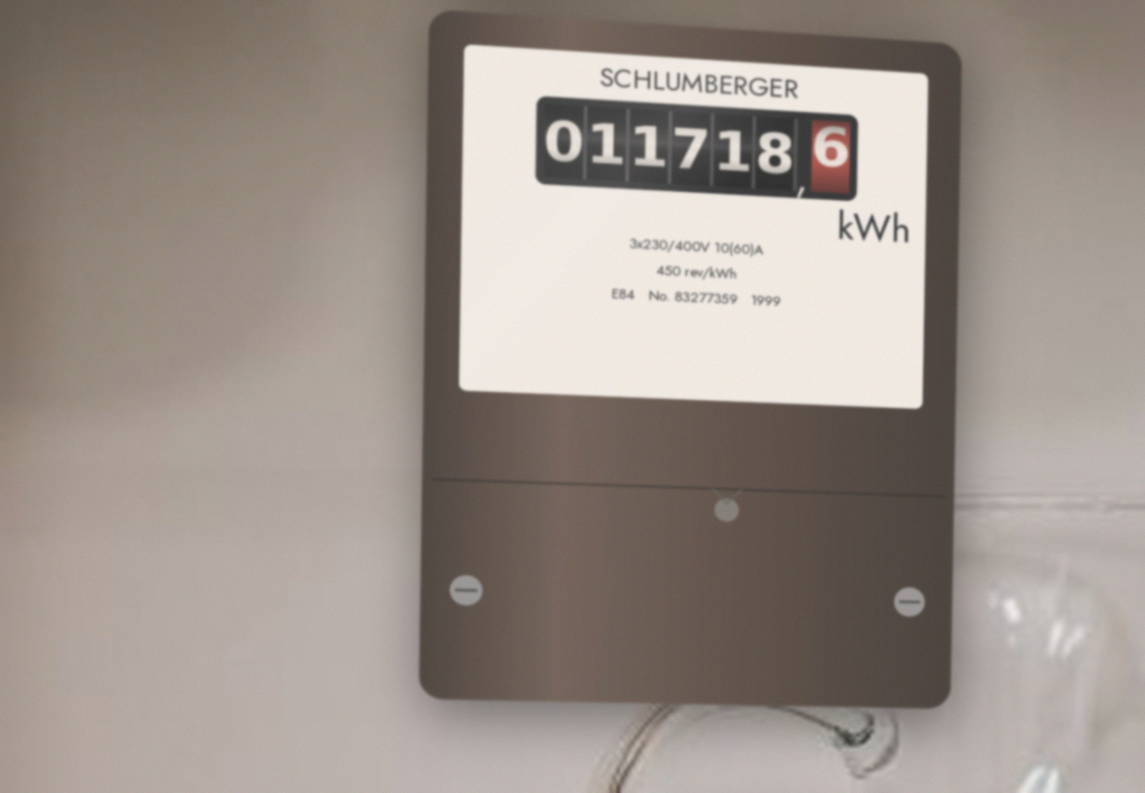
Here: 11718.6 (kWh)
